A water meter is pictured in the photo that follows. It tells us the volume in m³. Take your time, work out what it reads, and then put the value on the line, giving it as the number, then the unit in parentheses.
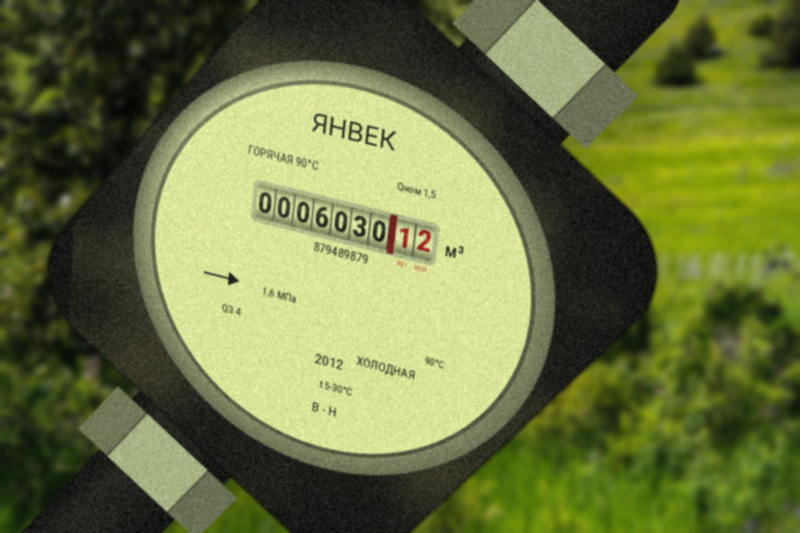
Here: 6030.12 (m³)
